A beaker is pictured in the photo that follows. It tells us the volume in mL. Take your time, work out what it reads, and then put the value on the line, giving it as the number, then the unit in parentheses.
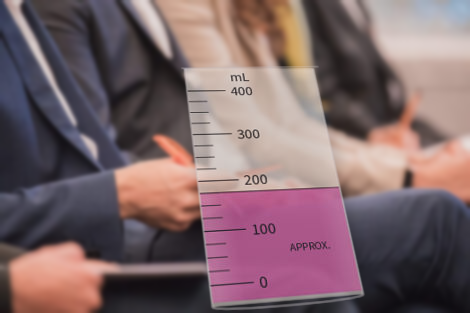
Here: 175 (mL)
